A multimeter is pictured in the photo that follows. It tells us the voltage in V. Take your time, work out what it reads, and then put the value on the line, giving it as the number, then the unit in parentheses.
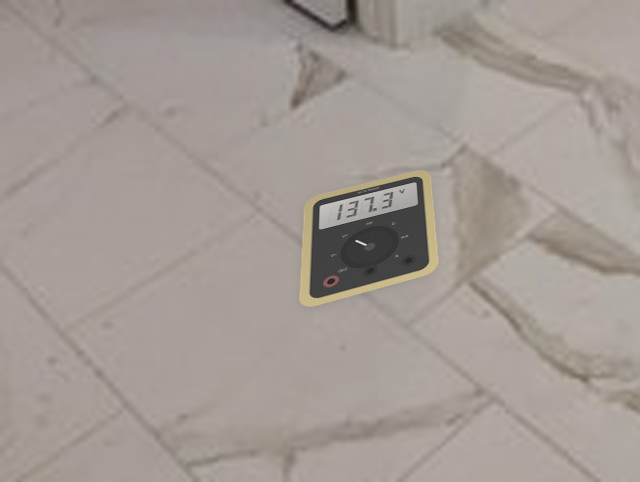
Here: 137.3 (V)
